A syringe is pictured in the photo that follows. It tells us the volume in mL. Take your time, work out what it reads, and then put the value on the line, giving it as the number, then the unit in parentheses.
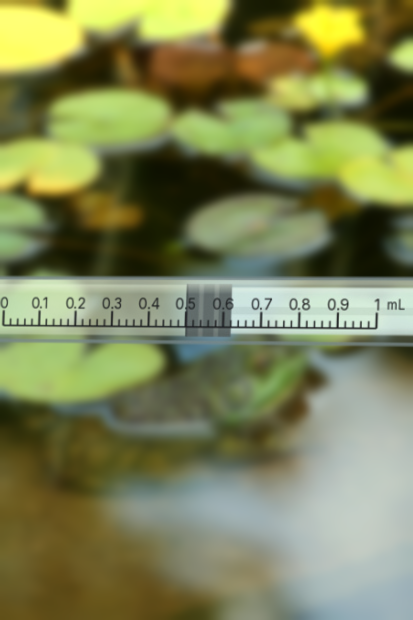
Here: 0.5 (mL)
